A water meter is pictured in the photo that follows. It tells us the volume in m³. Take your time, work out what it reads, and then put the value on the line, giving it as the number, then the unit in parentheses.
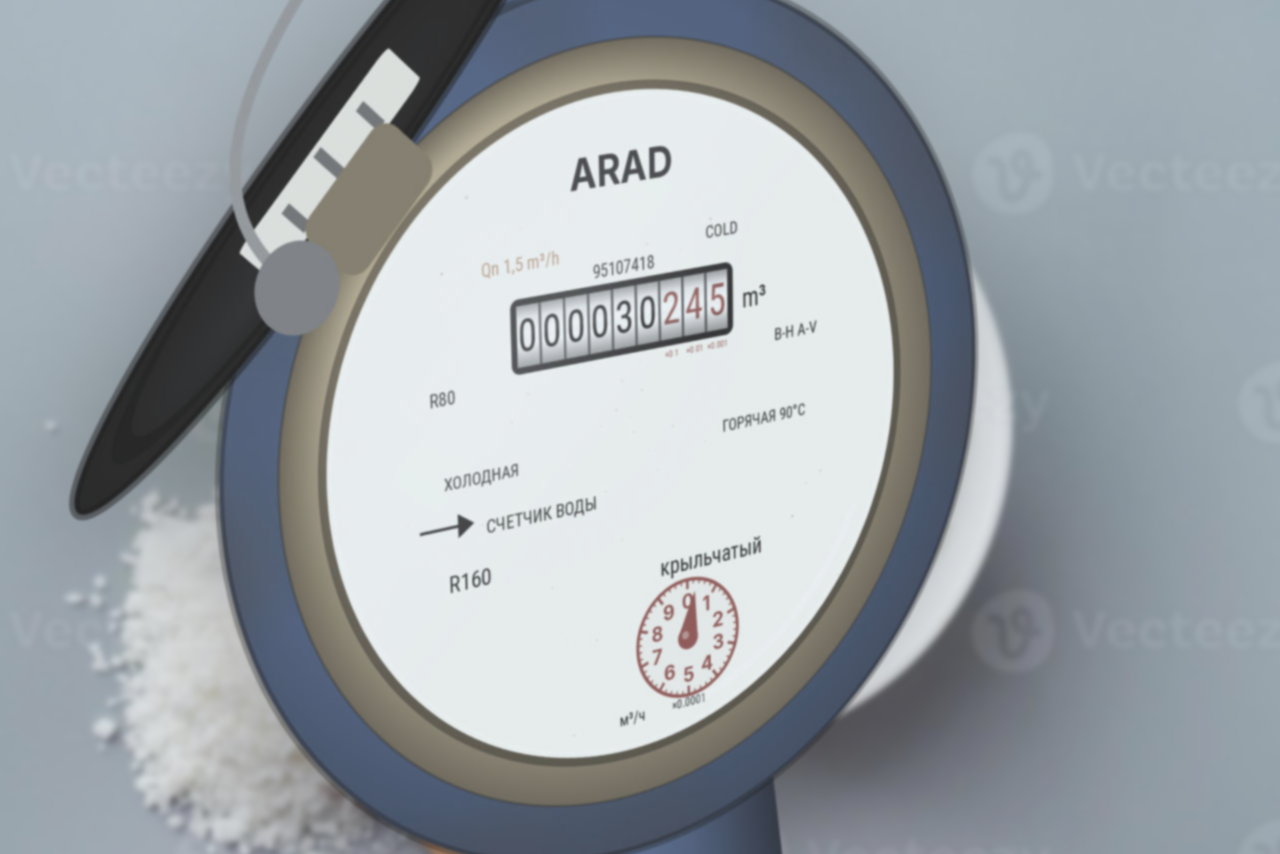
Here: 30.2450 (m³)
